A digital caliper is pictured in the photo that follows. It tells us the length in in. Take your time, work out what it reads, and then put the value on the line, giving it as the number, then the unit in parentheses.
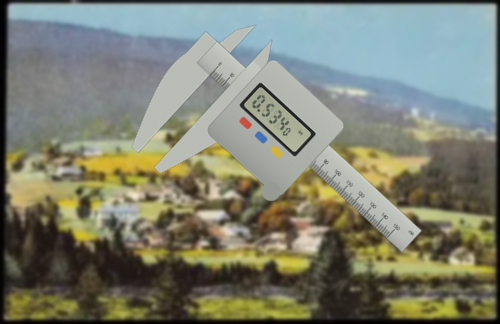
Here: 0.5340 (in)
